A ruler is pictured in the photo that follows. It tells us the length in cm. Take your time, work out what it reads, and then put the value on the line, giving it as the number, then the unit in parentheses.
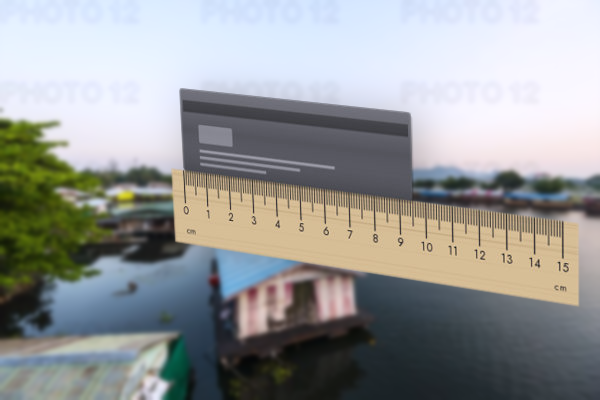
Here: 9.5 (cm)
